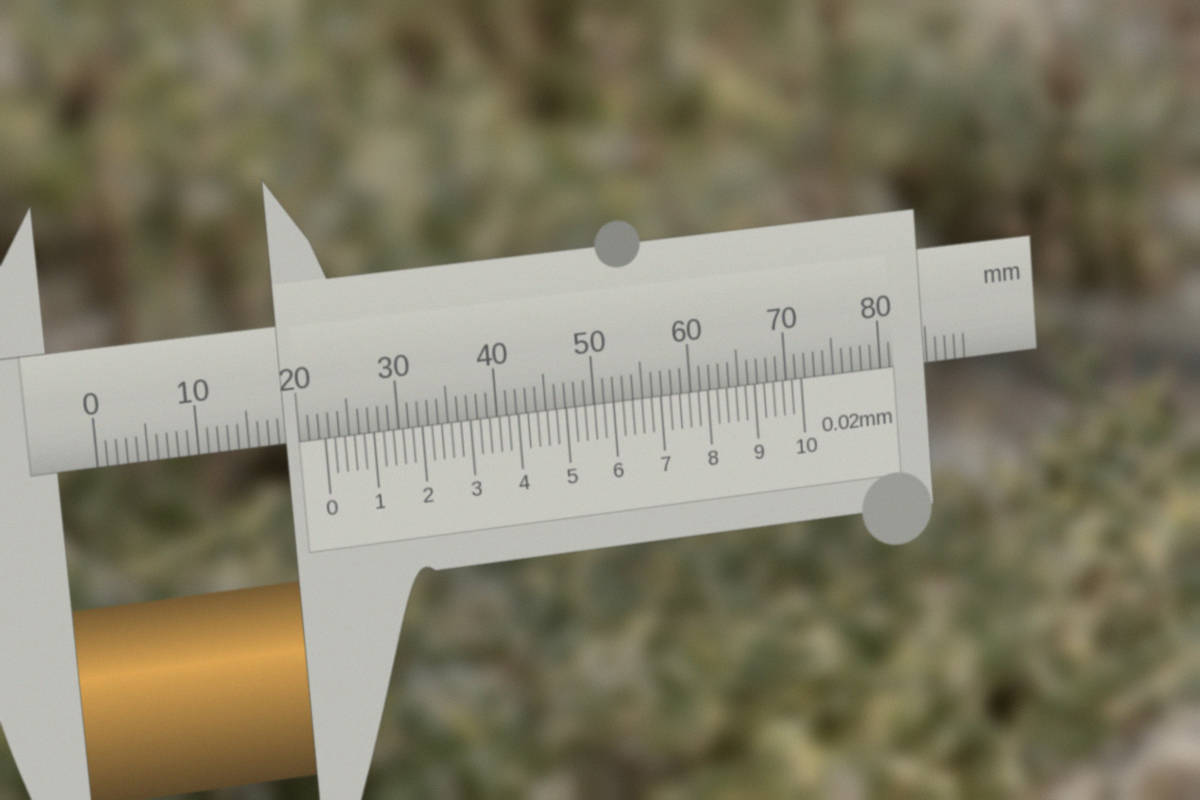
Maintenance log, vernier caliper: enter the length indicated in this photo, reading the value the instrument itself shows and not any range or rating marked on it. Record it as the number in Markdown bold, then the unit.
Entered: **22.6** mm
